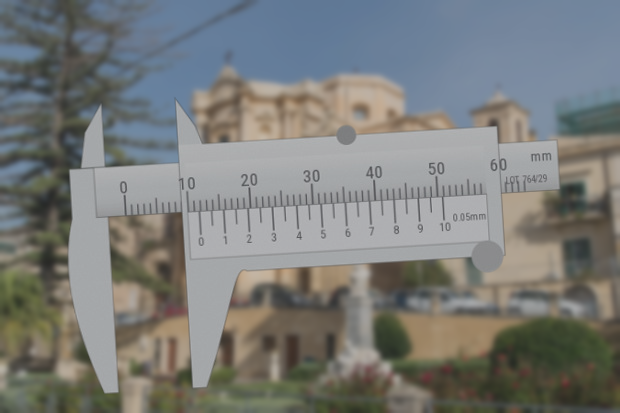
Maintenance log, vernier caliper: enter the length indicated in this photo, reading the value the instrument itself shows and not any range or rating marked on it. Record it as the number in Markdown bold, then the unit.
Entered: **11.8** mm
